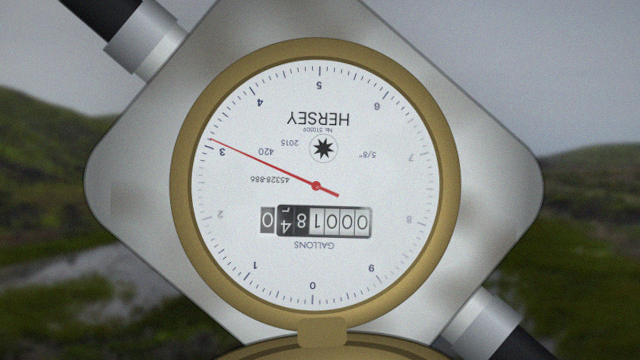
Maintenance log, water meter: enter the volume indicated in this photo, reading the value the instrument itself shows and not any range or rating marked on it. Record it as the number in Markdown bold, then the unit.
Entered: **1843.1** gal
